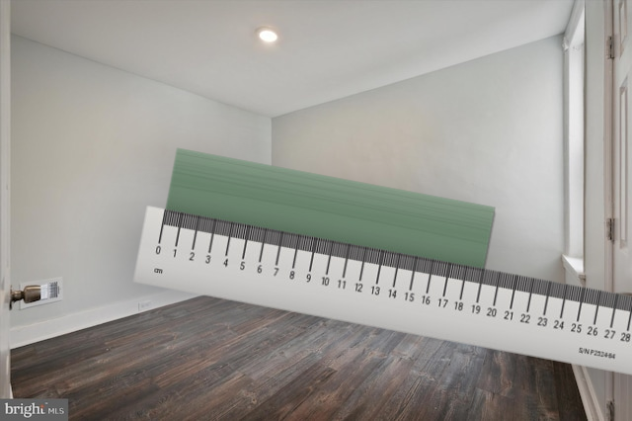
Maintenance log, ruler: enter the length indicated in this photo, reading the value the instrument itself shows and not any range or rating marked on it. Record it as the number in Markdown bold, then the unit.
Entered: **19** cm
